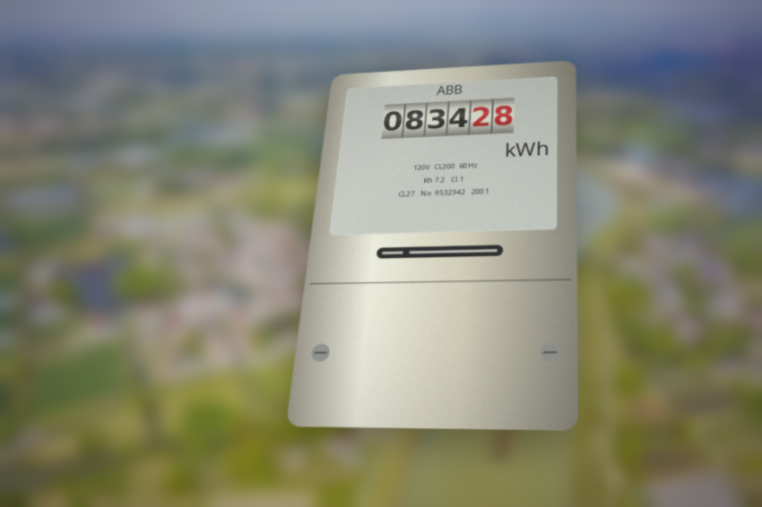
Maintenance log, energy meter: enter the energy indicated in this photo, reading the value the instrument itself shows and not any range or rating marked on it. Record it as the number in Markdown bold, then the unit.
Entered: **834.28** kWh
